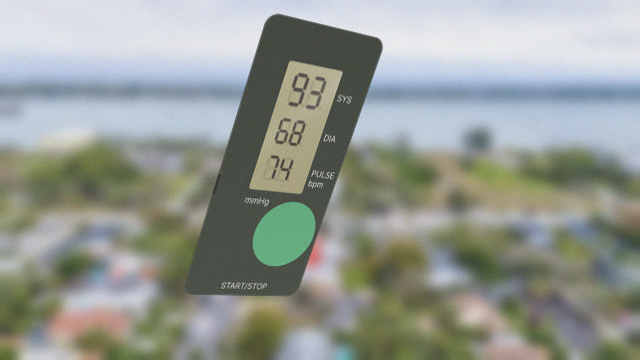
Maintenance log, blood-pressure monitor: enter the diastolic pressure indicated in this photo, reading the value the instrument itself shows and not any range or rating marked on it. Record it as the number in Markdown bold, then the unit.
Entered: **68** mmHg
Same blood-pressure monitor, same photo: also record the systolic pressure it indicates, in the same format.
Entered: **93** mmHg
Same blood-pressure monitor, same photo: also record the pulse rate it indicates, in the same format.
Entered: **74** bpm
